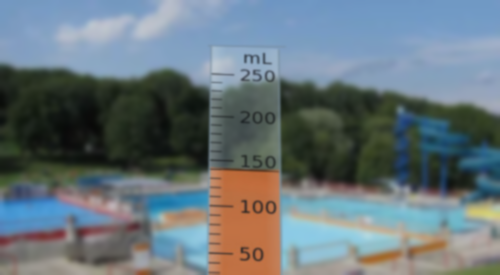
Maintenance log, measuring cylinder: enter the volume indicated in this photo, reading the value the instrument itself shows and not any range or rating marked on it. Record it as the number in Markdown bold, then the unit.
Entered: **140** mL
